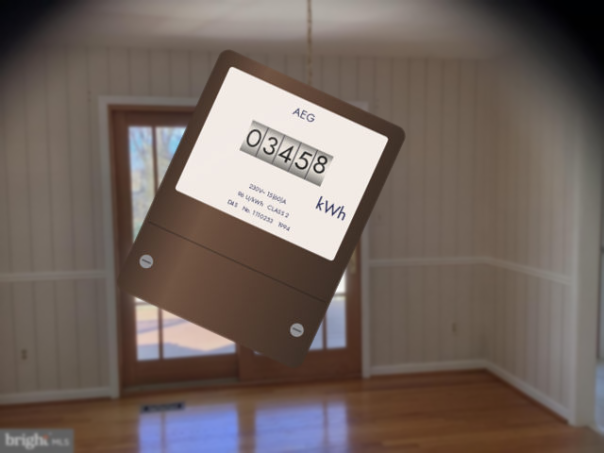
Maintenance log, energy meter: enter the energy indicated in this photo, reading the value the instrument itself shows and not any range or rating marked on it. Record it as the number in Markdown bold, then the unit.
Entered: **3458** kWh
